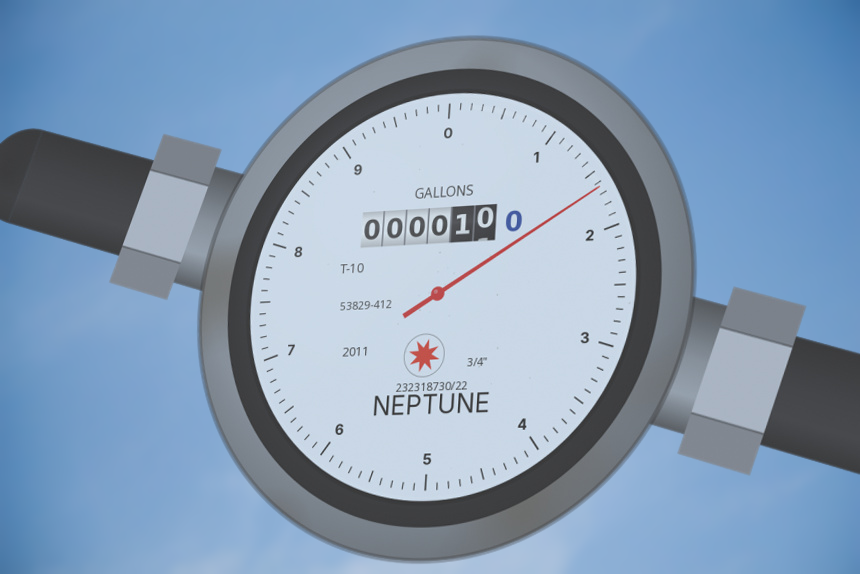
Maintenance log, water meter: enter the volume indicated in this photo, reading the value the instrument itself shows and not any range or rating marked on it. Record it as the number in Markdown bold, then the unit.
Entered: **101.6** gal
